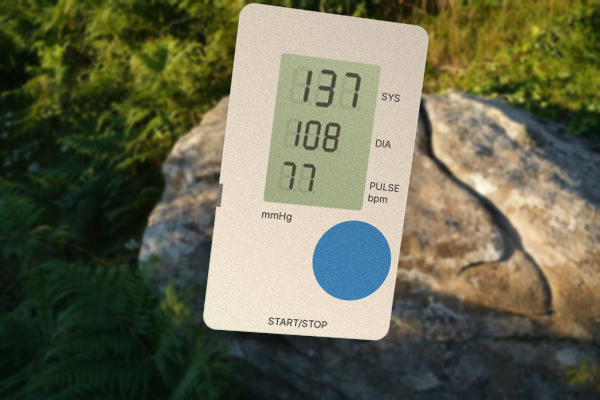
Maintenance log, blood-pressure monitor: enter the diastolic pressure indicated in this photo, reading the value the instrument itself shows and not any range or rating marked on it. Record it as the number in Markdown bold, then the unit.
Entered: **108** mmHg
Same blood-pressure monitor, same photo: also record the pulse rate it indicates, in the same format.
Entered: **77** bpm
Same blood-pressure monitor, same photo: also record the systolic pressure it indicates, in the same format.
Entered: **137** mmHg
